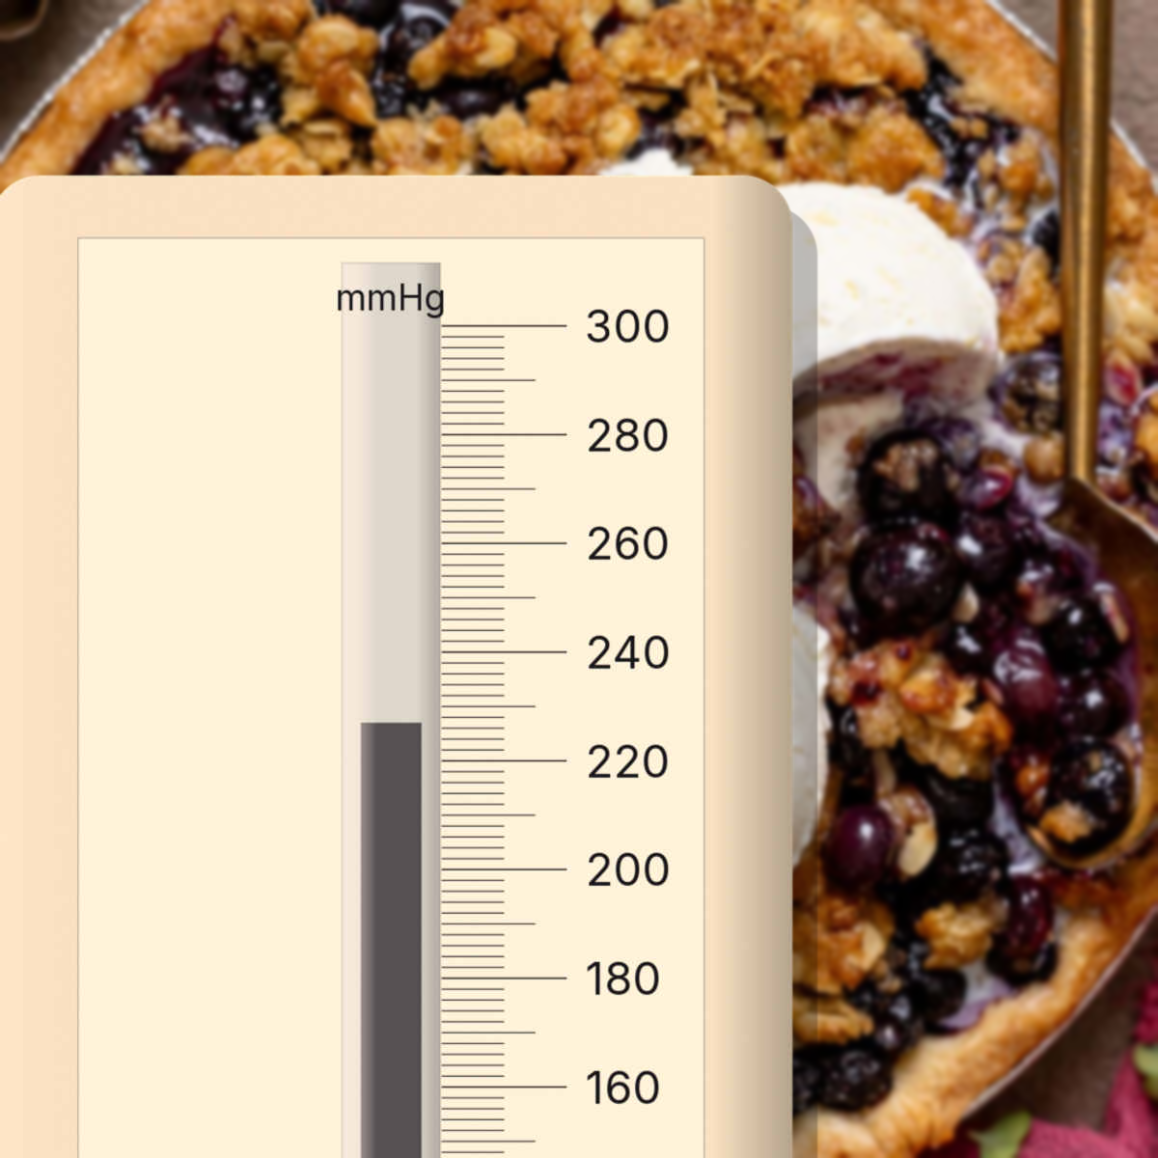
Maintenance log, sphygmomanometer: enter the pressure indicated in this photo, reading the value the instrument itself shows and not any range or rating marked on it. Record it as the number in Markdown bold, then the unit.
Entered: **227** mmHg
